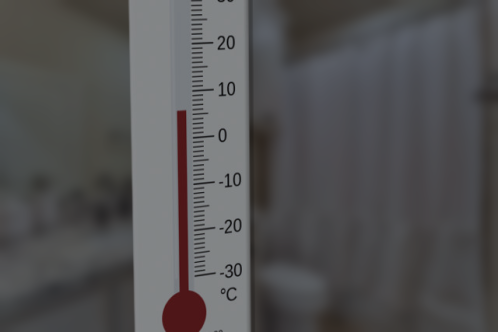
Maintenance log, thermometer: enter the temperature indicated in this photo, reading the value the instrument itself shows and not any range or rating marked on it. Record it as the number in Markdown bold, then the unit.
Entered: **6** °C
